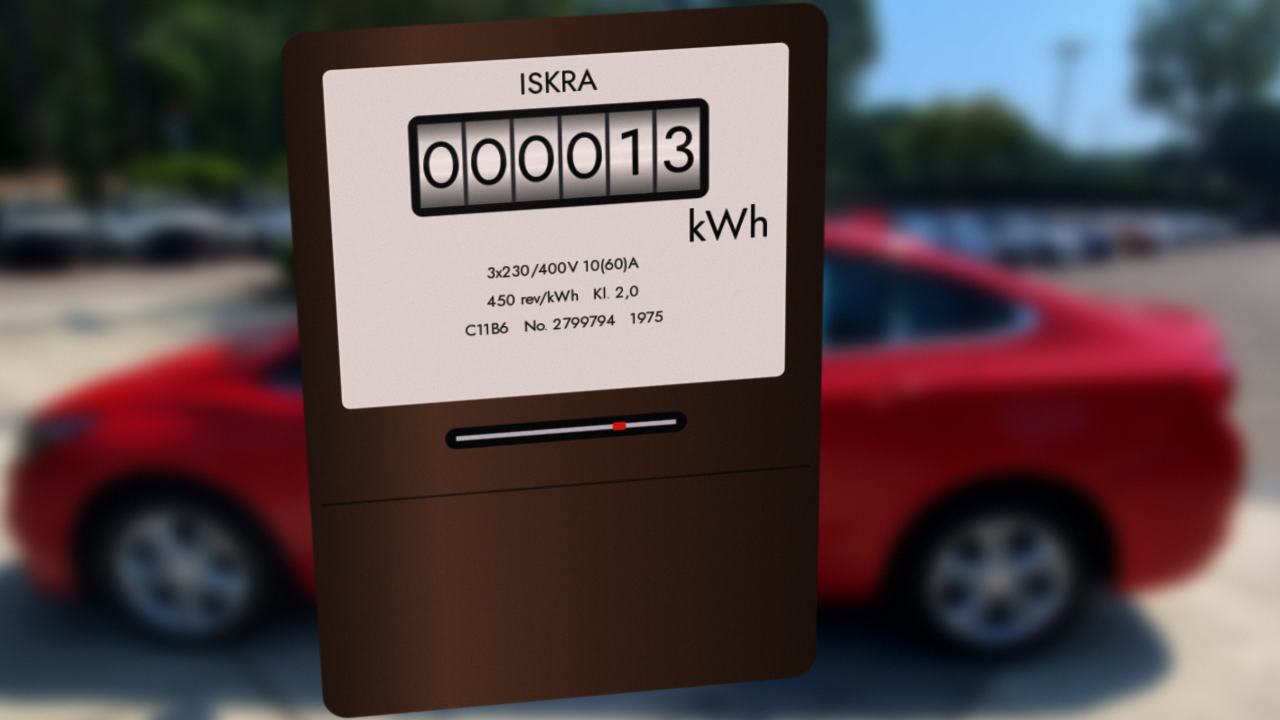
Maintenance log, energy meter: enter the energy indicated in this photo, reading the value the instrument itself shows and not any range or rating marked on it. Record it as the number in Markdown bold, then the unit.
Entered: **13** kWh
